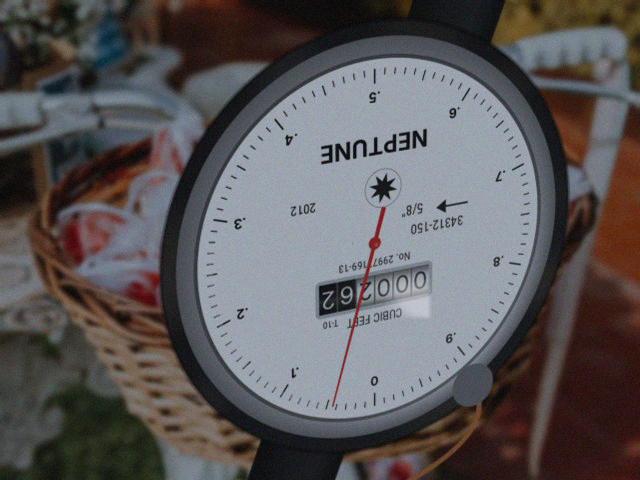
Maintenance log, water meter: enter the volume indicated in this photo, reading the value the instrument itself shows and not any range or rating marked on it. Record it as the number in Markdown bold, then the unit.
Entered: **262.04** ft³
